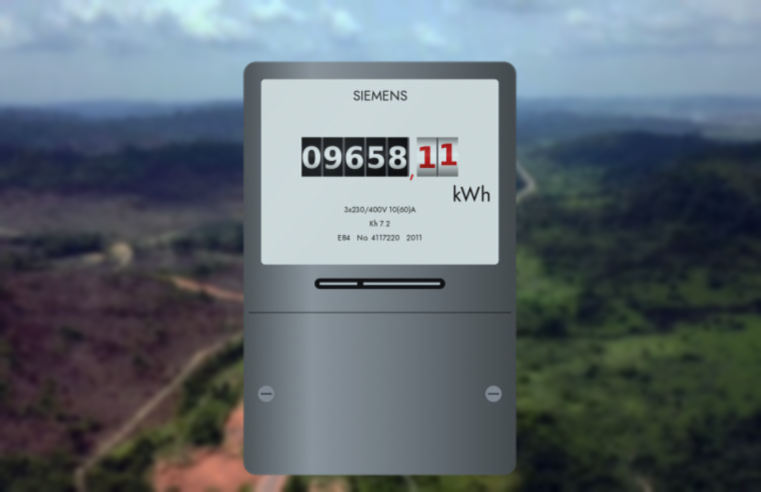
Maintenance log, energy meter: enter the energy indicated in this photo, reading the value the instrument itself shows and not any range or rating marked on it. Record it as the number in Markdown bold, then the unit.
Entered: **9658.11** kWh
